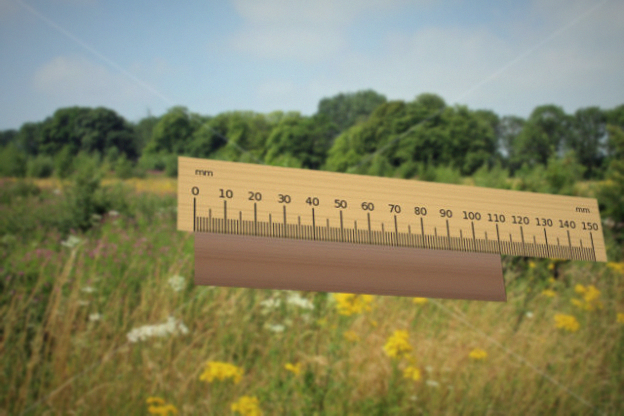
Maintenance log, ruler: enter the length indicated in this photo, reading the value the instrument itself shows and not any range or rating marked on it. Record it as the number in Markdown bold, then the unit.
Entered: **110** mm
